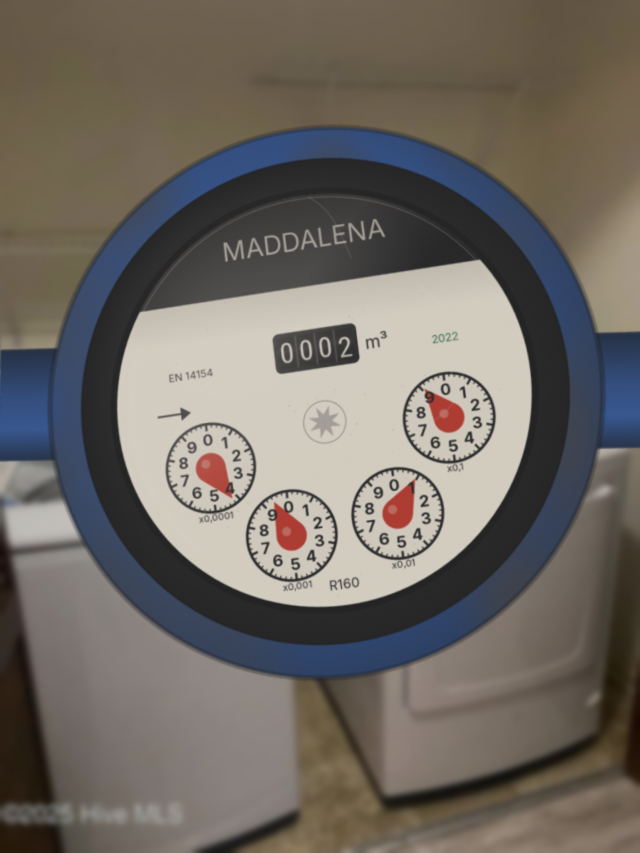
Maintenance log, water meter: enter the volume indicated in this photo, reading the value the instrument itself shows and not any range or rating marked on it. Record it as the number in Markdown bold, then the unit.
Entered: **1.9094** m³
